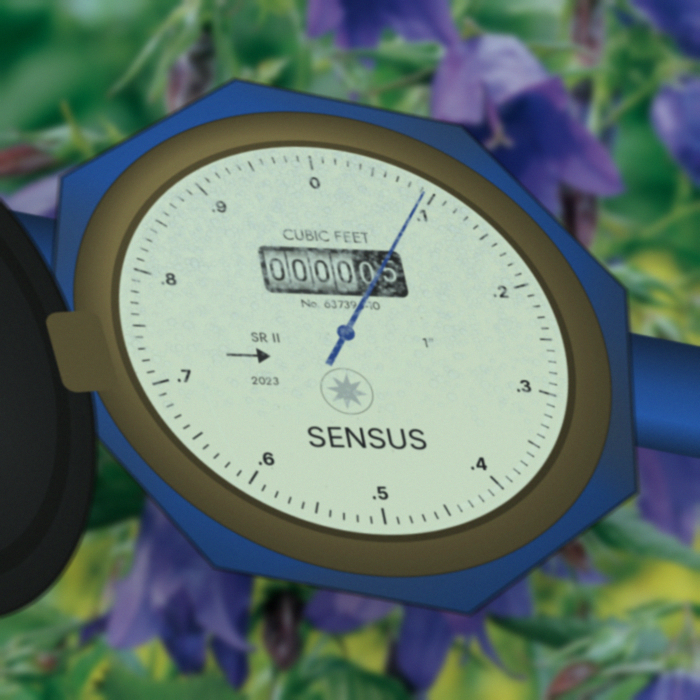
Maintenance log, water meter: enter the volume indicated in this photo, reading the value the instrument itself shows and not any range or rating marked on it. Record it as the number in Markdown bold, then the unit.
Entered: **5.09** ft³
